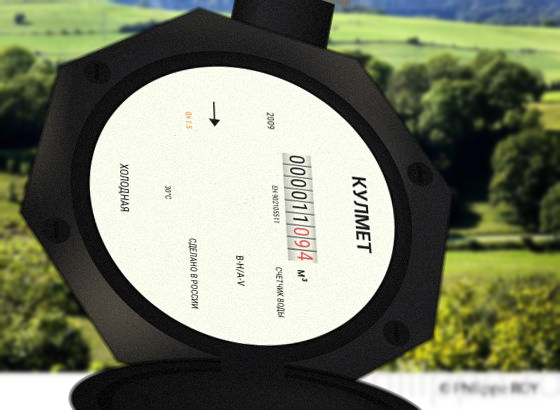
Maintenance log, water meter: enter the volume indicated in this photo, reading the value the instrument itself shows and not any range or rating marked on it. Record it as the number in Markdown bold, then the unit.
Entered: **11.094** m³
